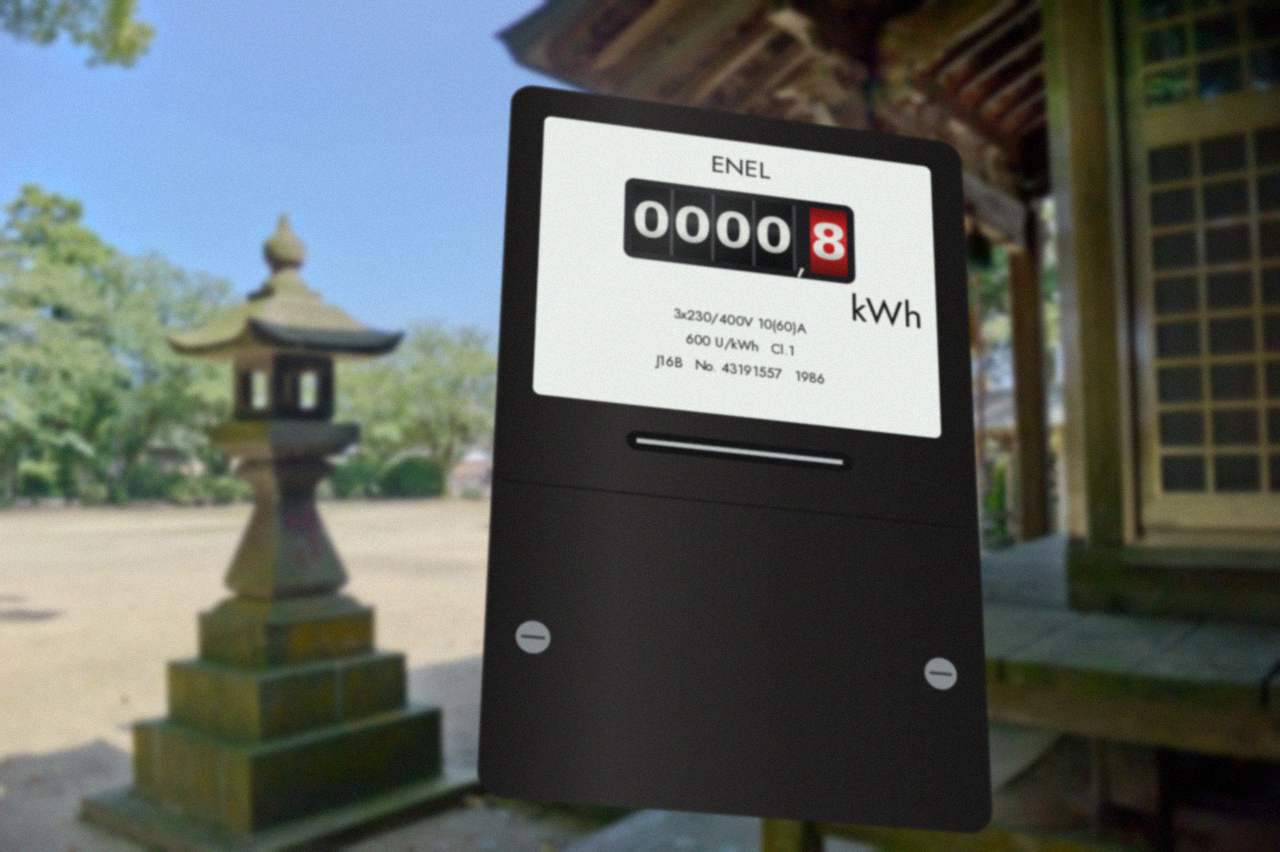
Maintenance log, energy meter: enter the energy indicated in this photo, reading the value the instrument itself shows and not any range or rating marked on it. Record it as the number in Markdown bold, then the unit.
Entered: **0.8** kWh
